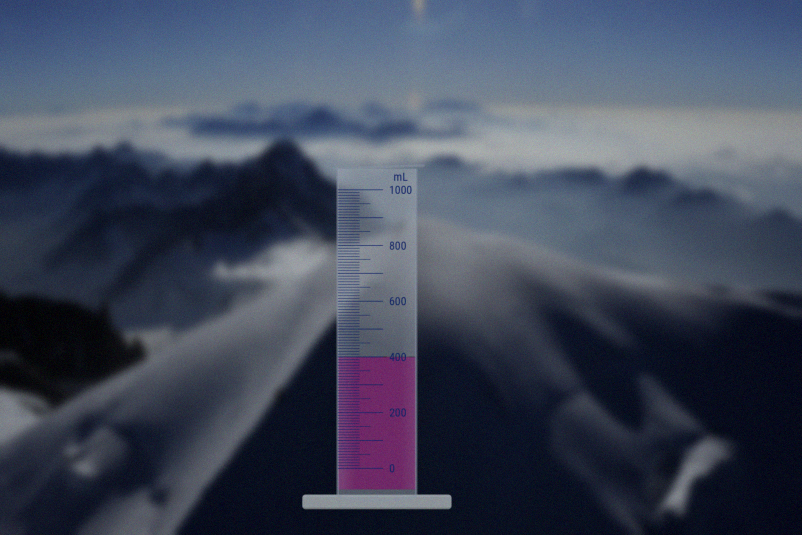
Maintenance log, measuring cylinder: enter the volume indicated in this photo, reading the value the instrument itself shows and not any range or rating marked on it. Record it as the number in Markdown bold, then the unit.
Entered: **400** mL
